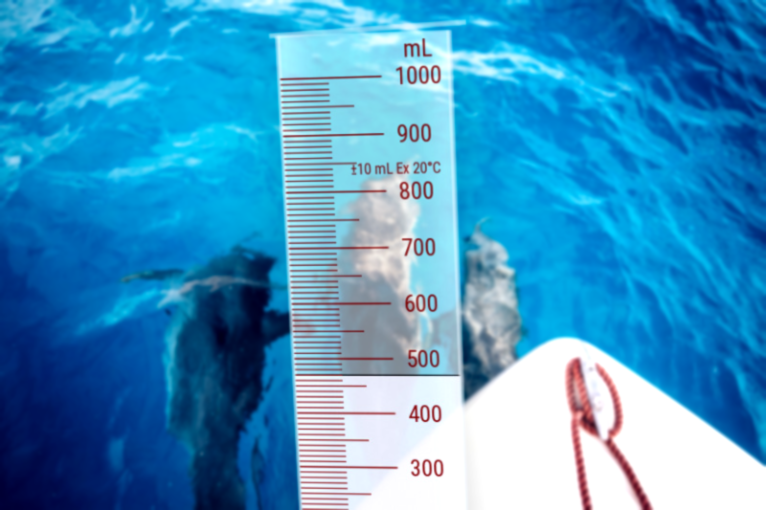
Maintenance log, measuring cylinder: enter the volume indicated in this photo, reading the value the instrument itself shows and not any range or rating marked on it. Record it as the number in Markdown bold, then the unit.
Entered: **470** mL
